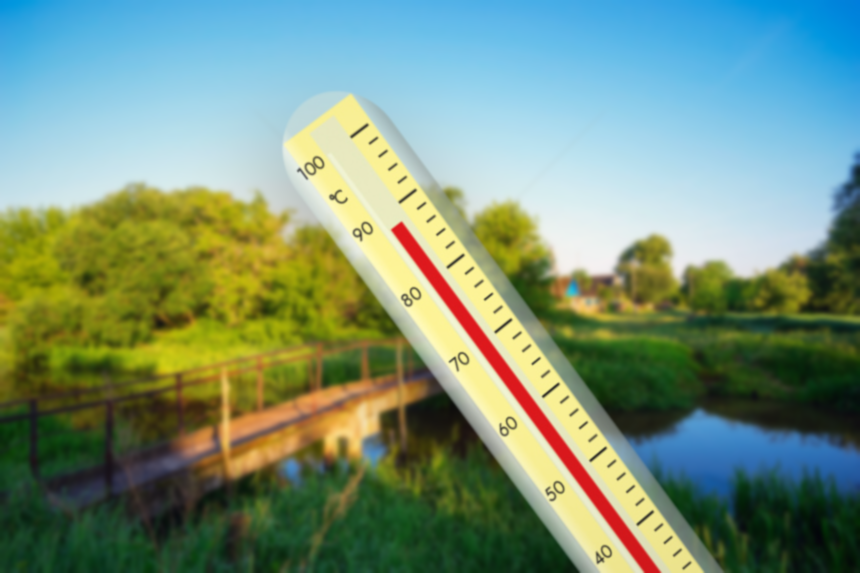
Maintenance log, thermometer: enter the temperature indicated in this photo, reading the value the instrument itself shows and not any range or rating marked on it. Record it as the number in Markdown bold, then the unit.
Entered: **88** °C
